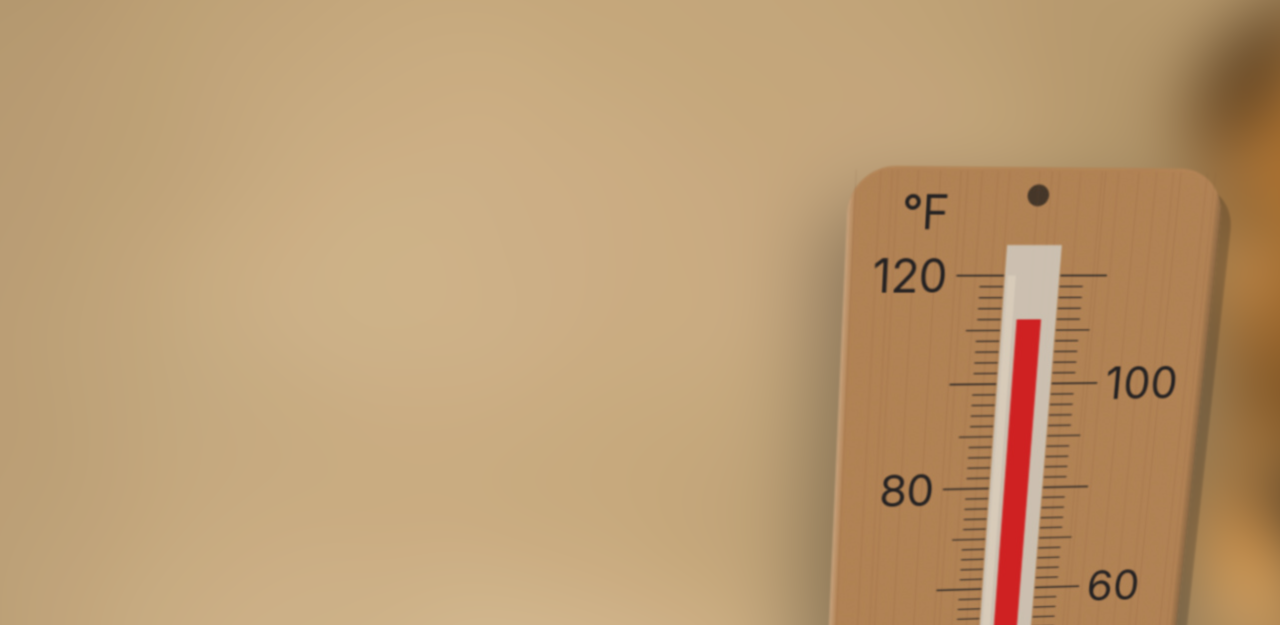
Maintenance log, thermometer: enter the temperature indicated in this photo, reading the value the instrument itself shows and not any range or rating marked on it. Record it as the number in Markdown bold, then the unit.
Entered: **112** °F
